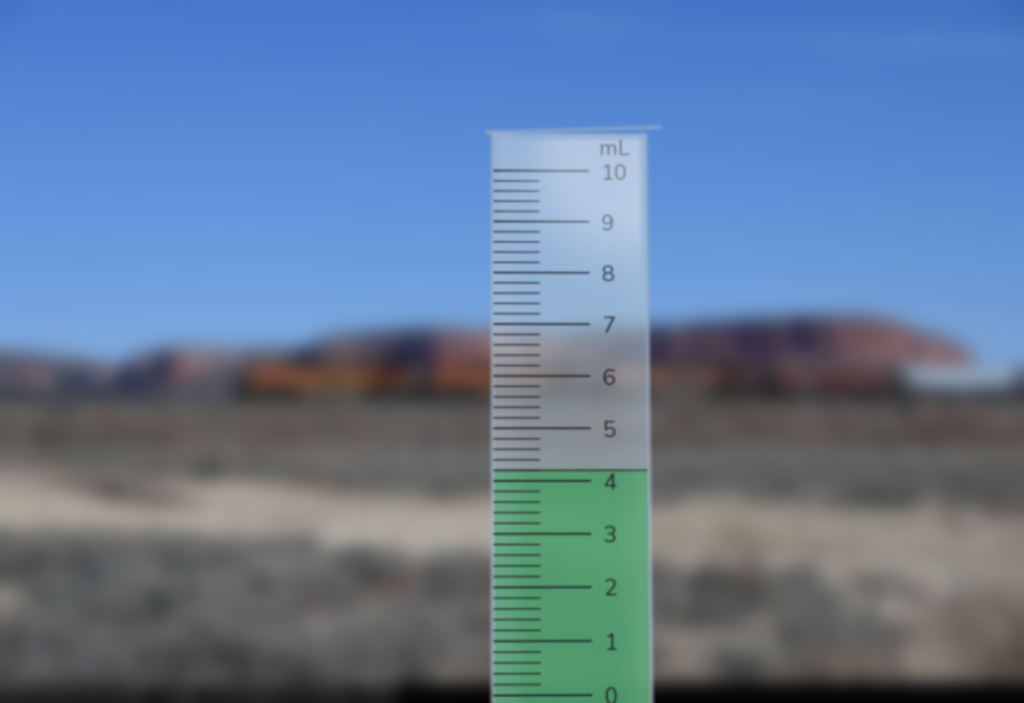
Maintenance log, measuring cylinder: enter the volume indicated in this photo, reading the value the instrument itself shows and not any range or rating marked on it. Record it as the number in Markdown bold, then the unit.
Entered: **4.2** mL
